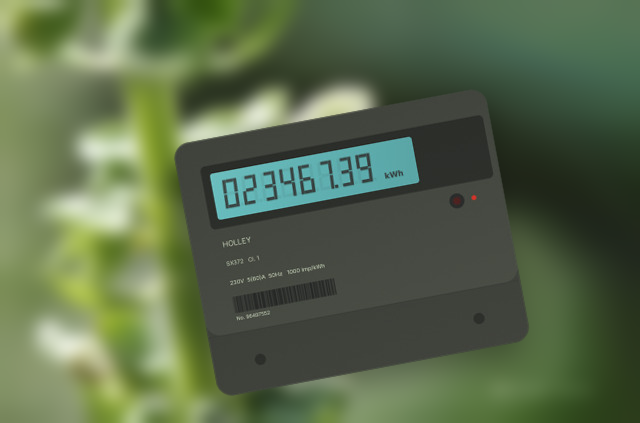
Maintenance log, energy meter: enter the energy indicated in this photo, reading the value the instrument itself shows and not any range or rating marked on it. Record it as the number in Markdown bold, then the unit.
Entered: **23467.39** kWh
